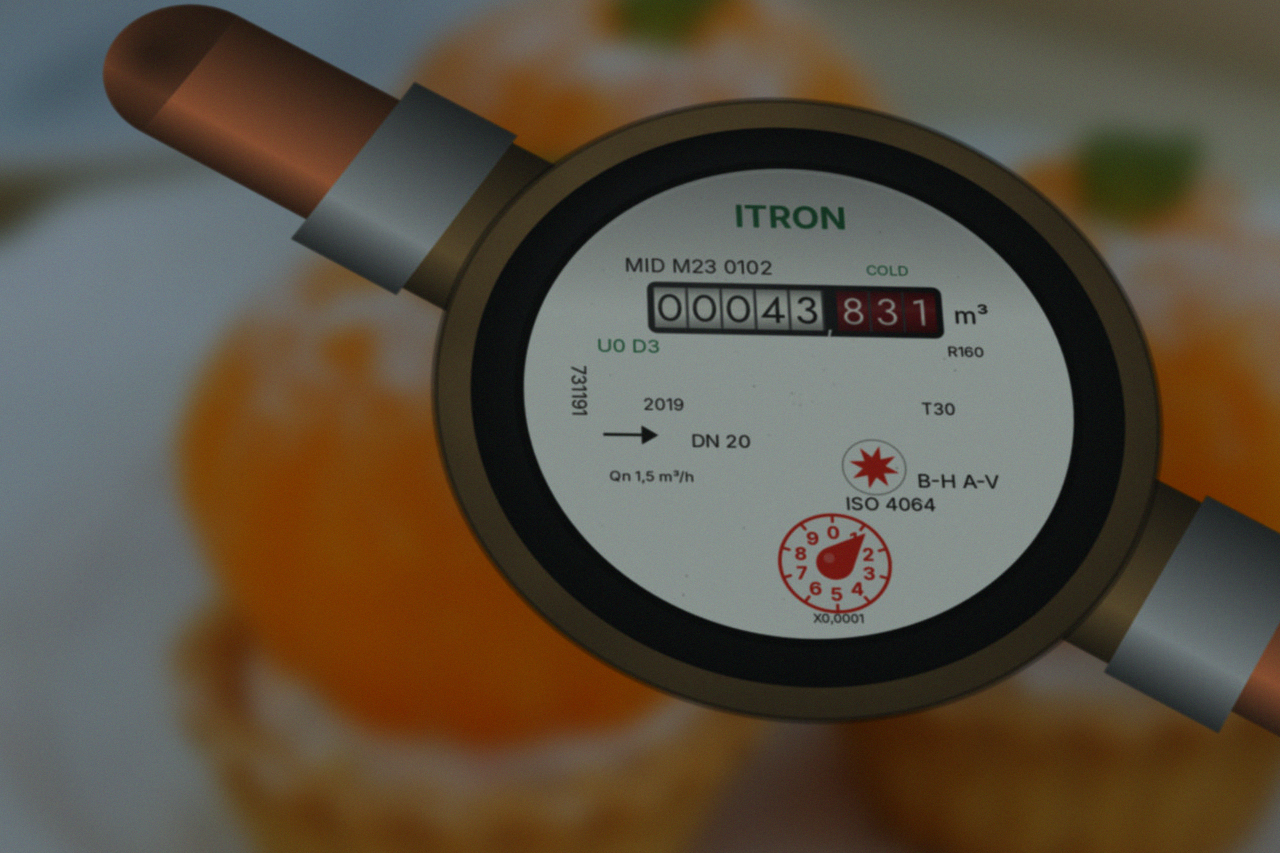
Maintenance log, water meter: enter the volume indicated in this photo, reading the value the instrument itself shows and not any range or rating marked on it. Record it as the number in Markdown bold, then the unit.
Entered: **43.8311** m³
